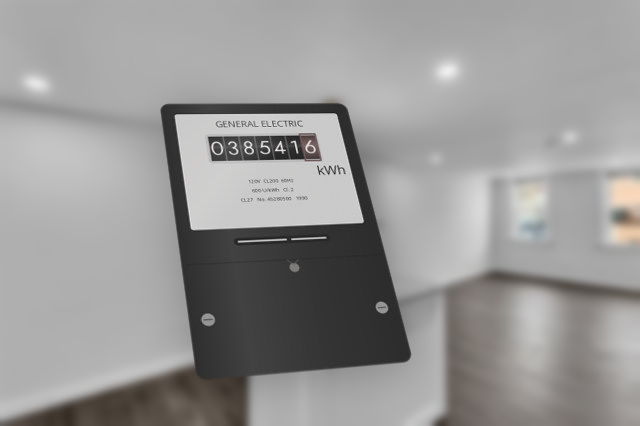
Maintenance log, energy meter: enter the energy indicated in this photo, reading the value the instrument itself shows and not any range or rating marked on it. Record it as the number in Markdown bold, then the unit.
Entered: **38541.6** kWh
